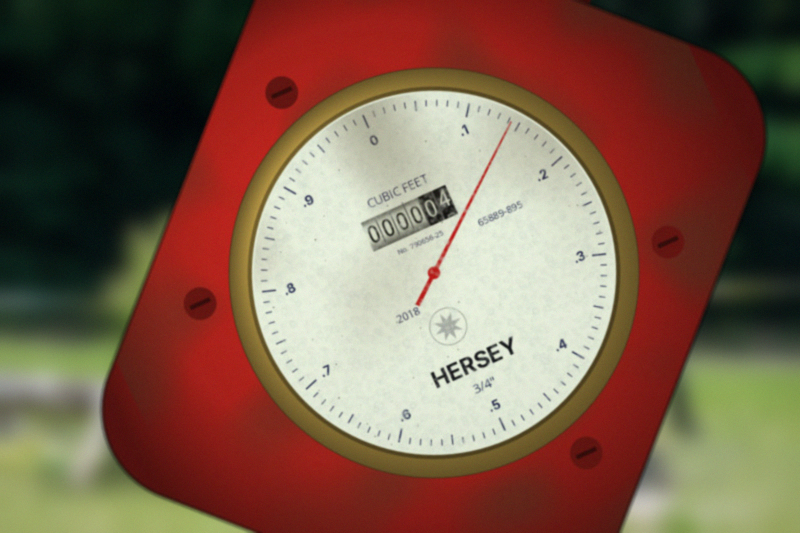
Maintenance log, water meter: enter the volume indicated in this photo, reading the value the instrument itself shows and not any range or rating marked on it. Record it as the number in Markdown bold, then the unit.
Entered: **4.14** ft³
